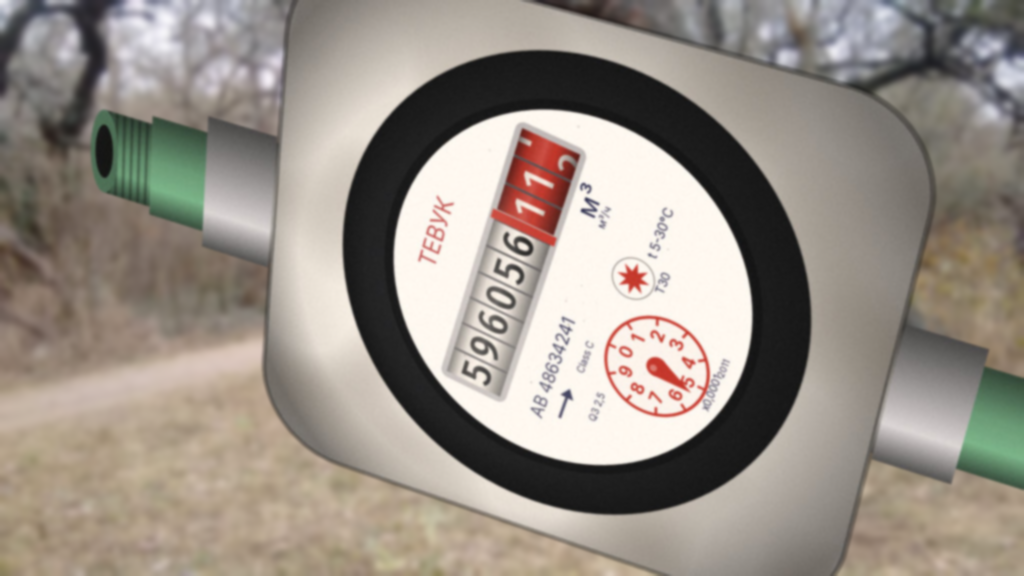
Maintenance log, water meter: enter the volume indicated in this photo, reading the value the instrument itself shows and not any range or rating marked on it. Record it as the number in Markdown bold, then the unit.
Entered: **596056.1115** m³
